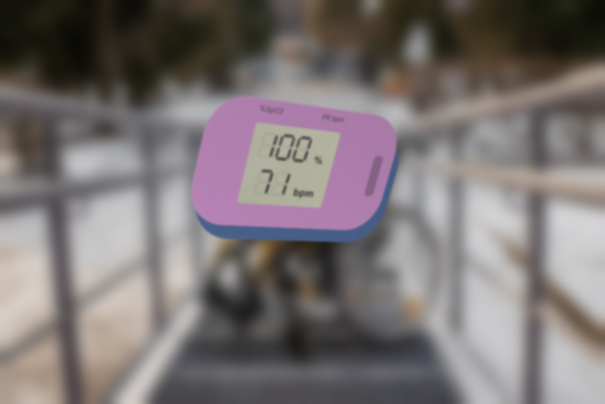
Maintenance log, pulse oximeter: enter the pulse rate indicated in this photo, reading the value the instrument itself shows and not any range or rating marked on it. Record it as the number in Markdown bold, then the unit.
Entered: **71** bpm
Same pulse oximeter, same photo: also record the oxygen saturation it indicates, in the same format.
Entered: **100** %
